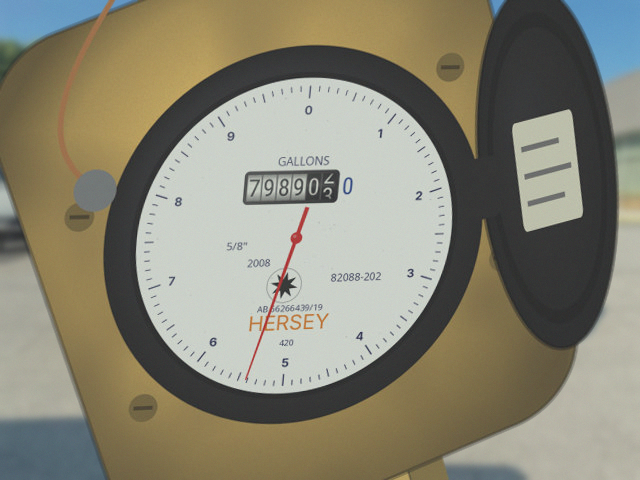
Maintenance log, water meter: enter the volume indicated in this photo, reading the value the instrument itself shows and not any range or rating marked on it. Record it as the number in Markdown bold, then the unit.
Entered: **7989025.4** gal
